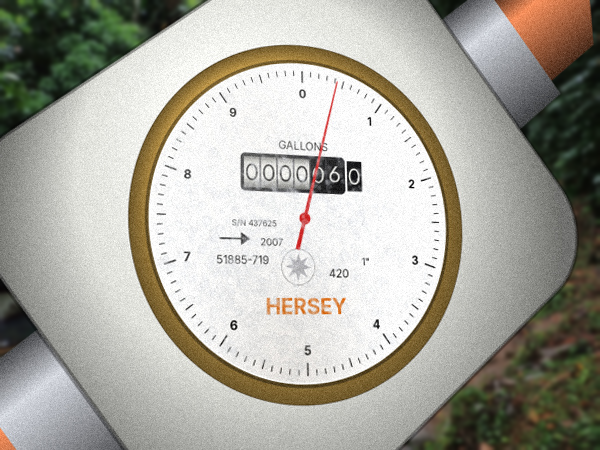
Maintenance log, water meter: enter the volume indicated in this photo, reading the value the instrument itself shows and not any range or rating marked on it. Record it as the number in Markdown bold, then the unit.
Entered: **60.4** gal
